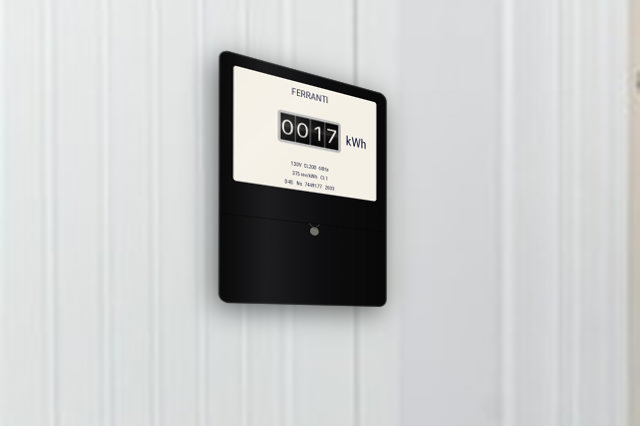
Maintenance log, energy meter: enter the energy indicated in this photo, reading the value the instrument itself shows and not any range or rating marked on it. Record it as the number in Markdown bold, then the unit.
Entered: **17** kWh
